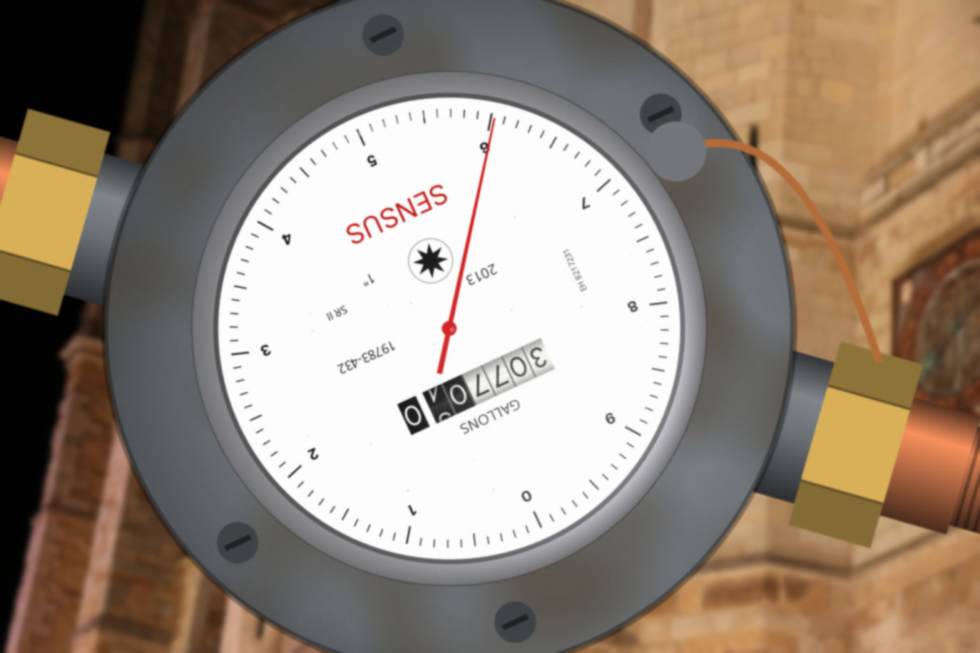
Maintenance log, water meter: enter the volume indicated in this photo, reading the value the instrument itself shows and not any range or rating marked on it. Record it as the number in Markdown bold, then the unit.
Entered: **3077036.0** gal
